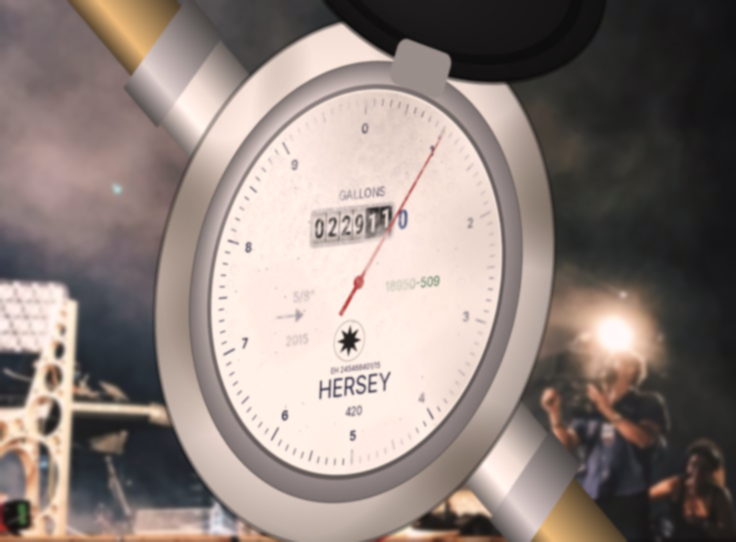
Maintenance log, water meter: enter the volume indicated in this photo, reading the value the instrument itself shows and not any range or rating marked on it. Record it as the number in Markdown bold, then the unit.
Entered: **229111.0** gal
